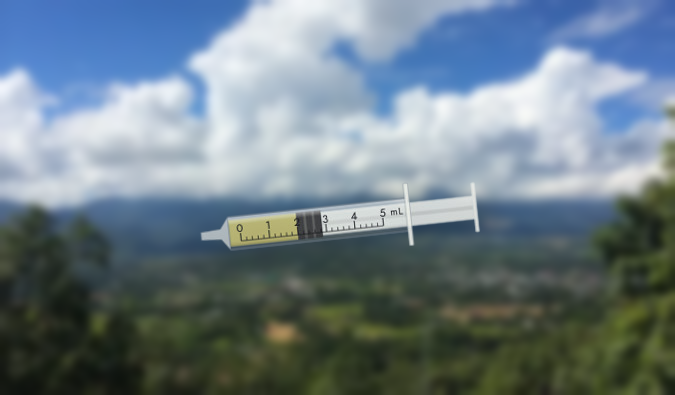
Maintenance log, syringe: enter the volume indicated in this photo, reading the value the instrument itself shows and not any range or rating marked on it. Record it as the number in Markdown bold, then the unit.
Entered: **2** mL
